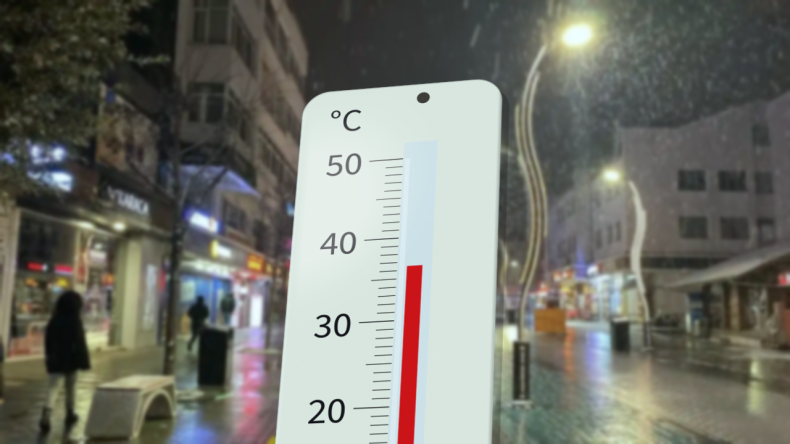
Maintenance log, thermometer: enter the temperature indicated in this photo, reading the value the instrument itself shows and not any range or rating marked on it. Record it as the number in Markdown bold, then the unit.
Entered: **36.5** °C
